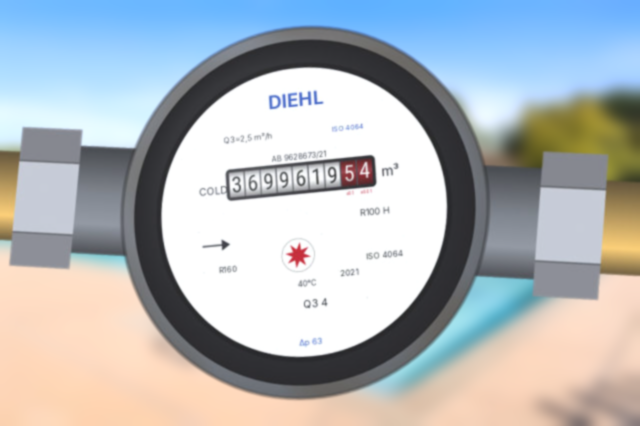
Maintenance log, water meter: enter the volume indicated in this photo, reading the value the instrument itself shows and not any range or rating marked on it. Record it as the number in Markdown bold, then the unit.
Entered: **3699619.54** m³
